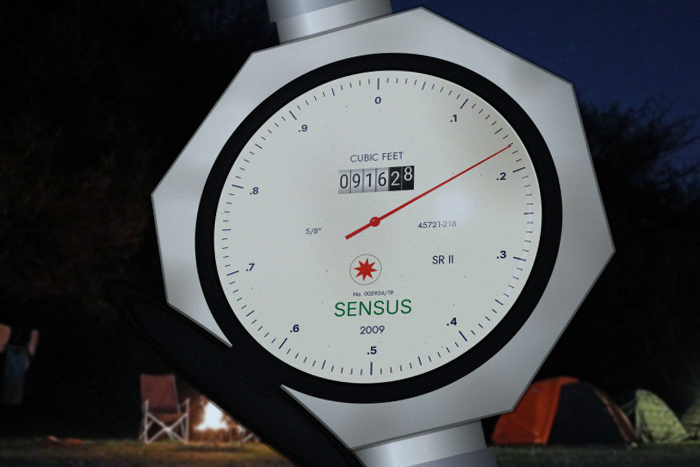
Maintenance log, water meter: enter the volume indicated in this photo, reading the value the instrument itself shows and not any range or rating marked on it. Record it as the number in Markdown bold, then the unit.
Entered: **91628.17** ft³
